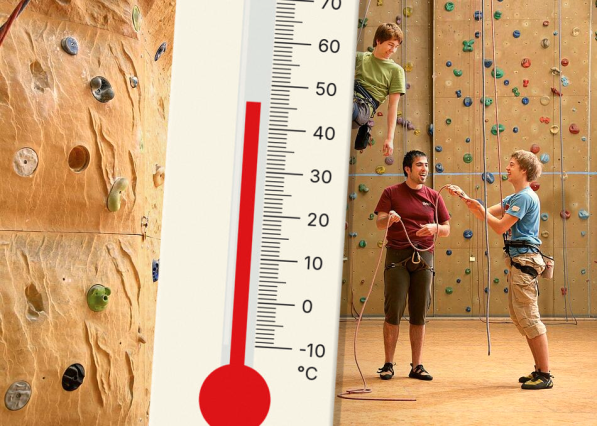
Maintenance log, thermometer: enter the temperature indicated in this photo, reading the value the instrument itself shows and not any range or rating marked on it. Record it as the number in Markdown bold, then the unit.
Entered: **46** °C
